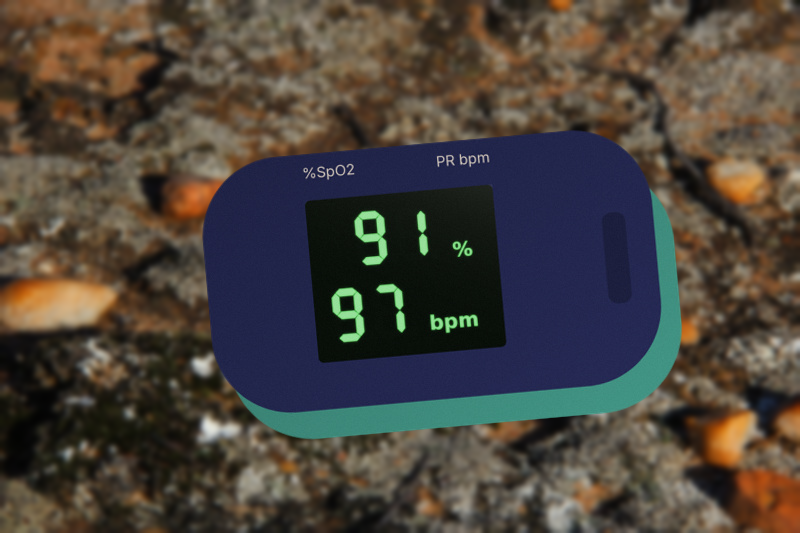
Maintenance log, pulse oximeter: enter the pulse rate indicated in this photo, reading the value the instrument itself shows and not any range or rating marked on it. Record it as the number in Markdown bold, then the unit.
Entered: **97** bpm
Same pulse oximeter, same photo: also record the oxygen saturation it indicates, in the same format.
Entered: **91** %
